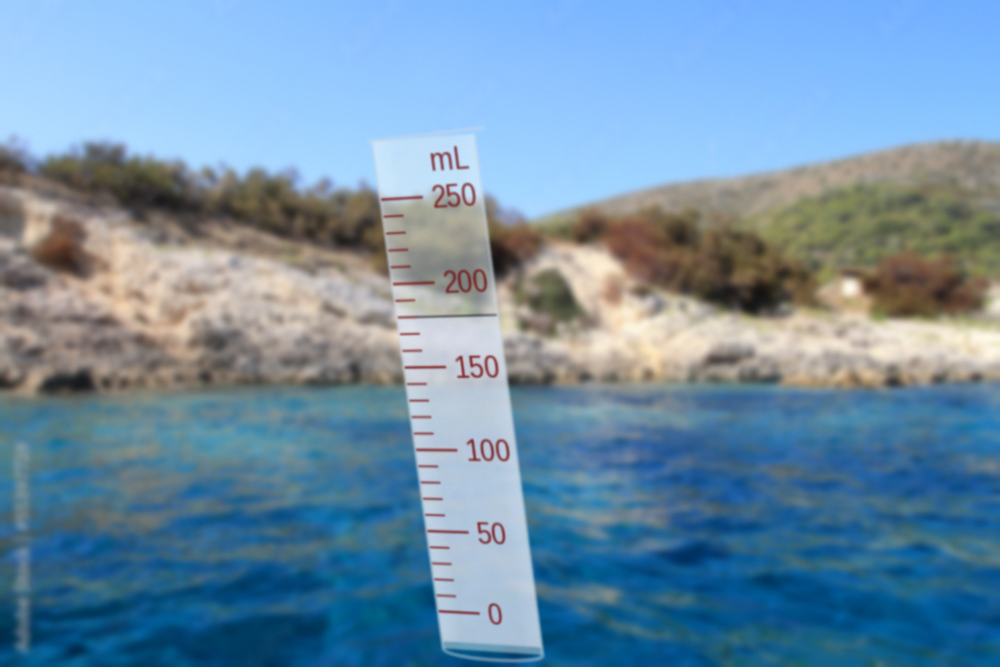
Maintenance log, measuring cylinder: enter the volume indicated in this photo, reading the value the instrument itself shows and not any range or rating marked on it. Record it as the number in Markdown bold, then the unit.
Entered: **180** mL
